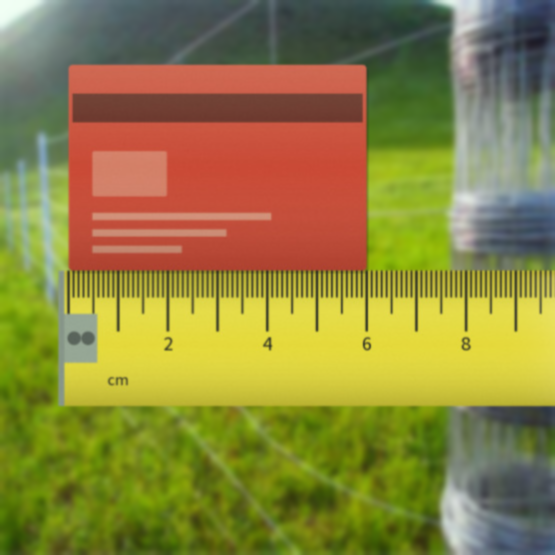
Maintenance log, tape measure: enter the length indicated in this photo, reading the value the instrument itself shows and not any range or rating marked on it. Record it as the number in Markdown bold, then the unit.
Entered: **6** cm
